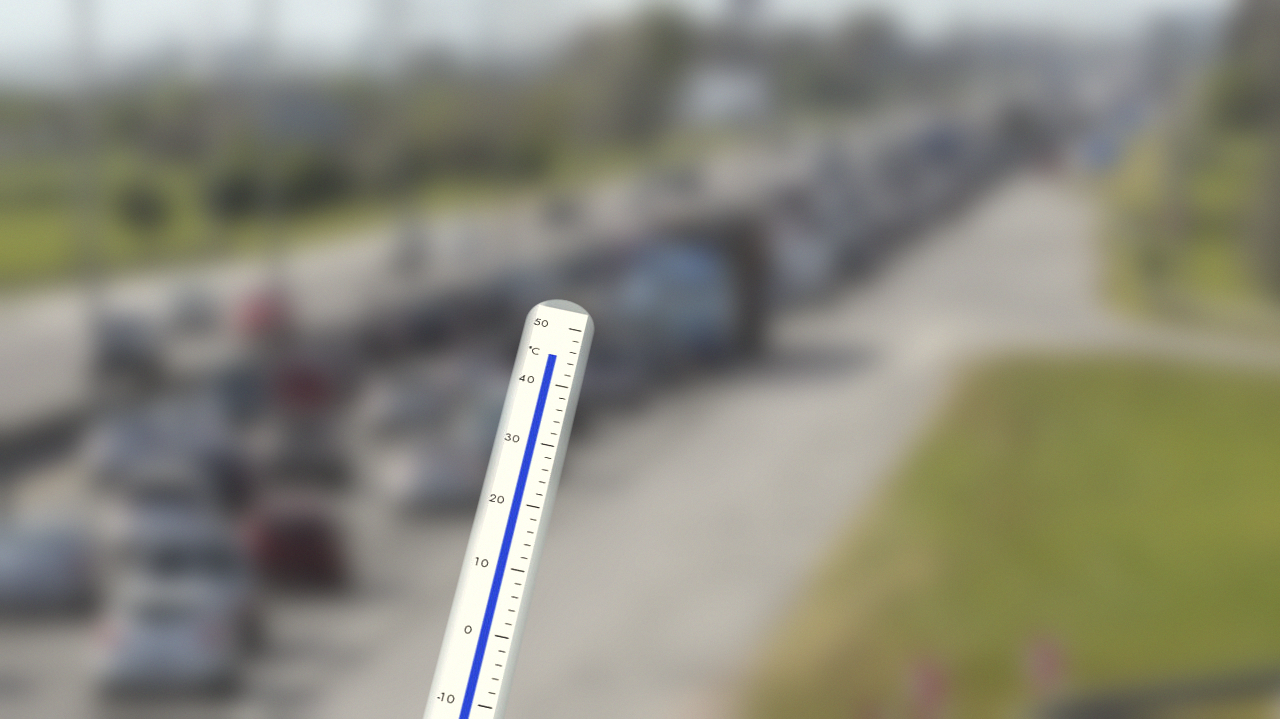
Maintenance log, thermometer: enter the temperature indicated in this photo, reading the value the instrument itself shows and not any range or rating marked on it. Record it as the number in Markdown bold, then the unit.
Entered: **45** °C
